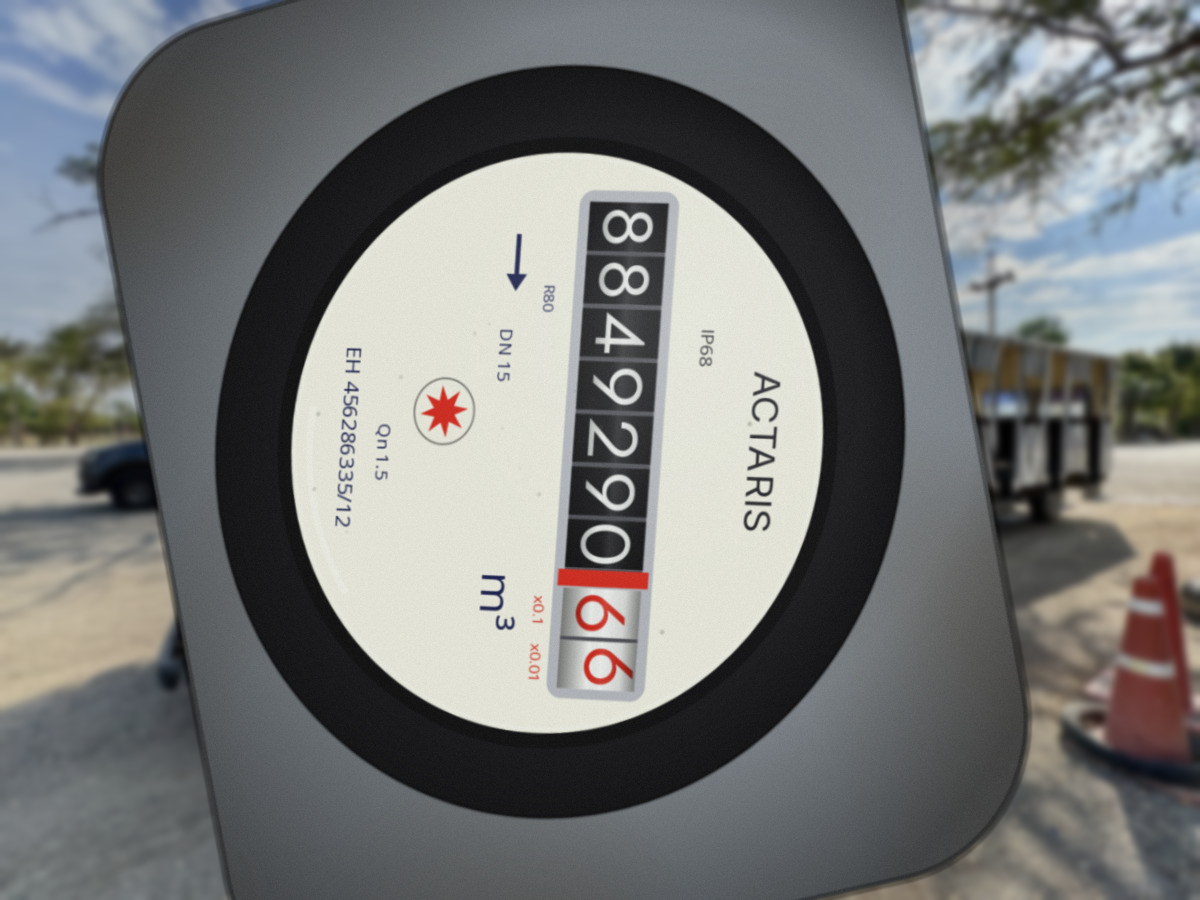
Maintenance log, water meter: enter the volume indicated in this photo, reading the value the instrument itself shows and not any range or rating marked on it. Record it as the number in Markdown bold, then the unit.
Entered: **8849290.66** m³
